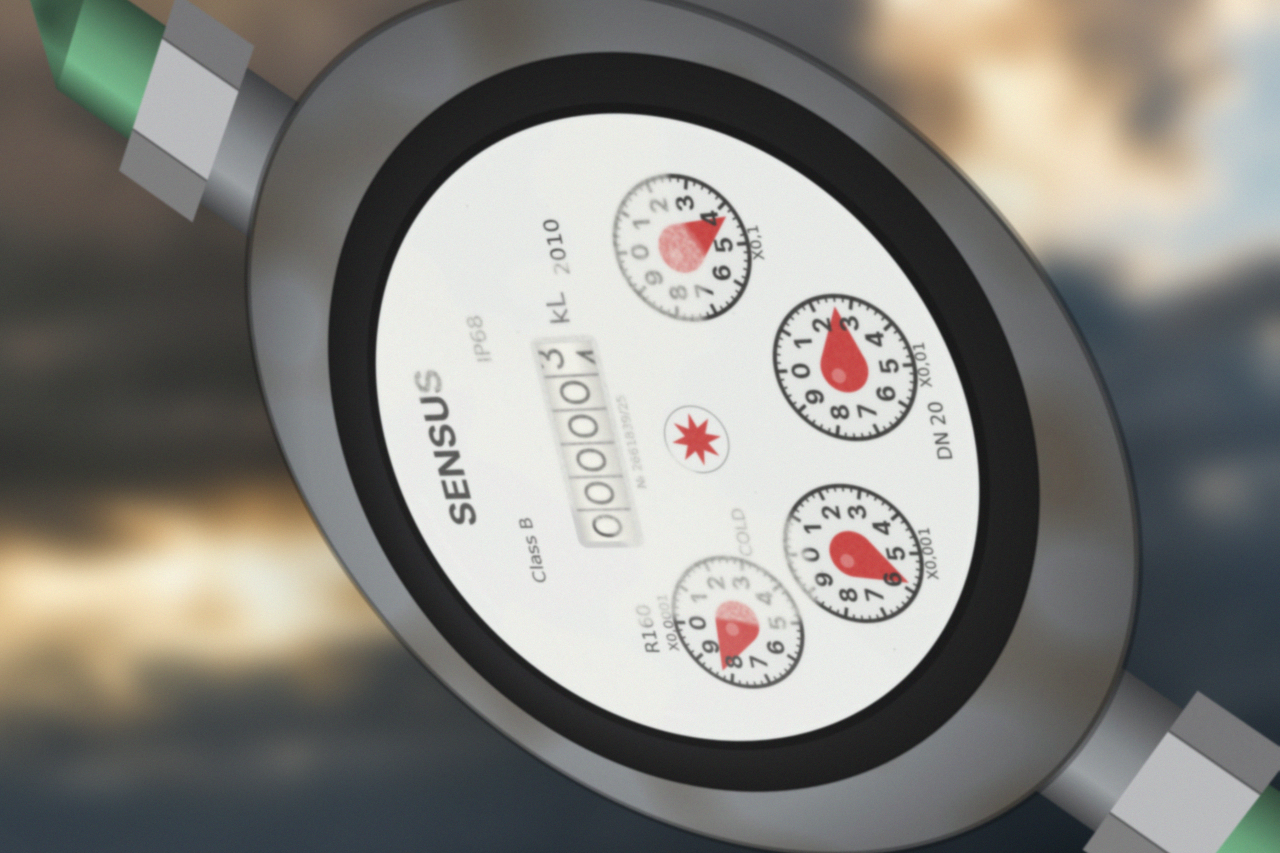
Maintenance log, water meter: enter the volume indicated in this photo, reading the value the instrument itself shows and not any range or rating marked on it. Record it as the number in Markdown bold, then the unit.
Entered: **3.4258** kL
